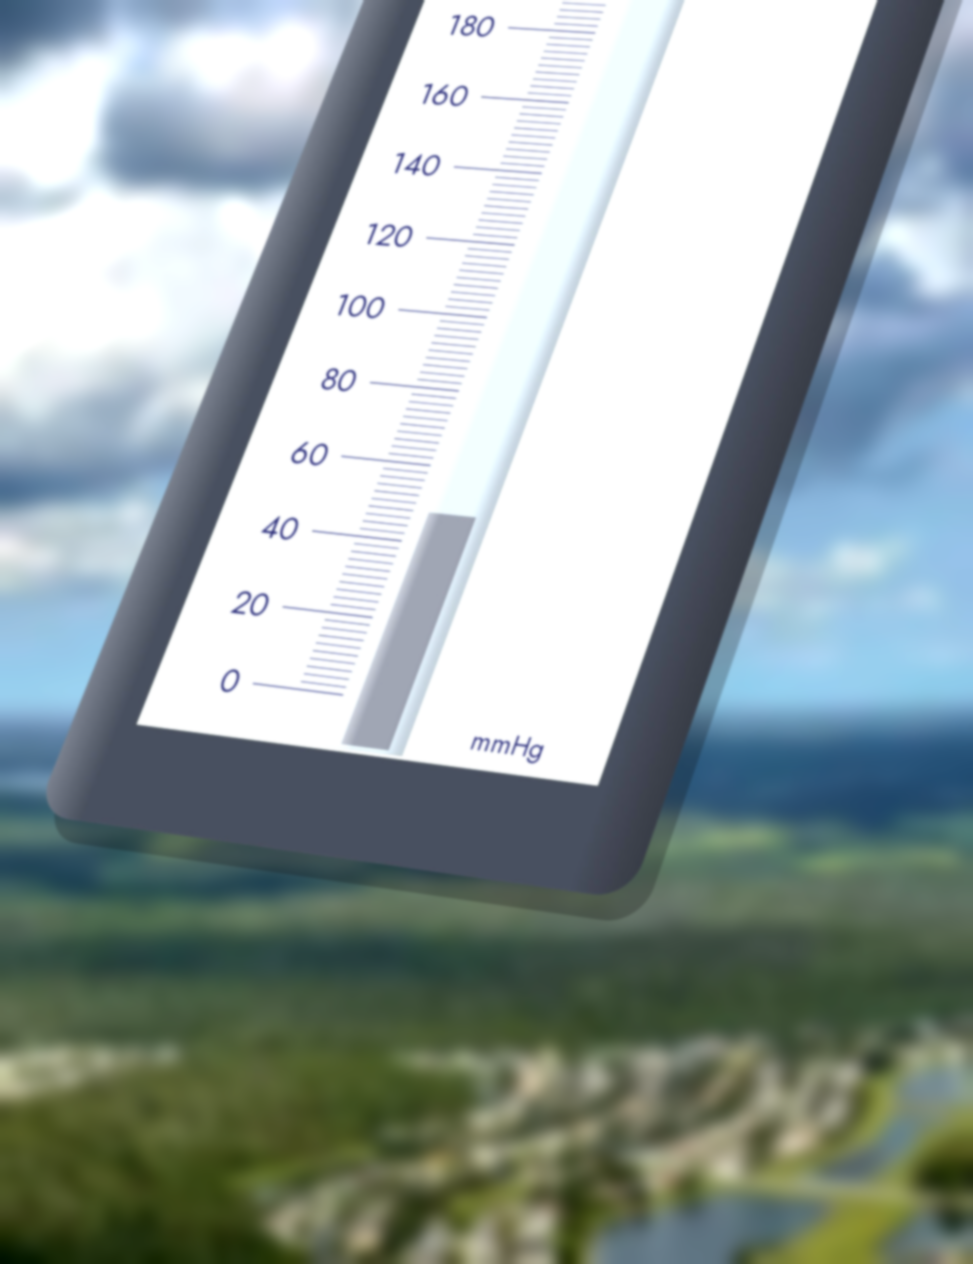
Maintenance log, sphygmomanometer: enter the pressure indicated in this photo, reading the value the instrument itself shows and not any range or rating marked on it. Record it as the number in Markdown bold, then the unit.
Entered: **48** mmHg
